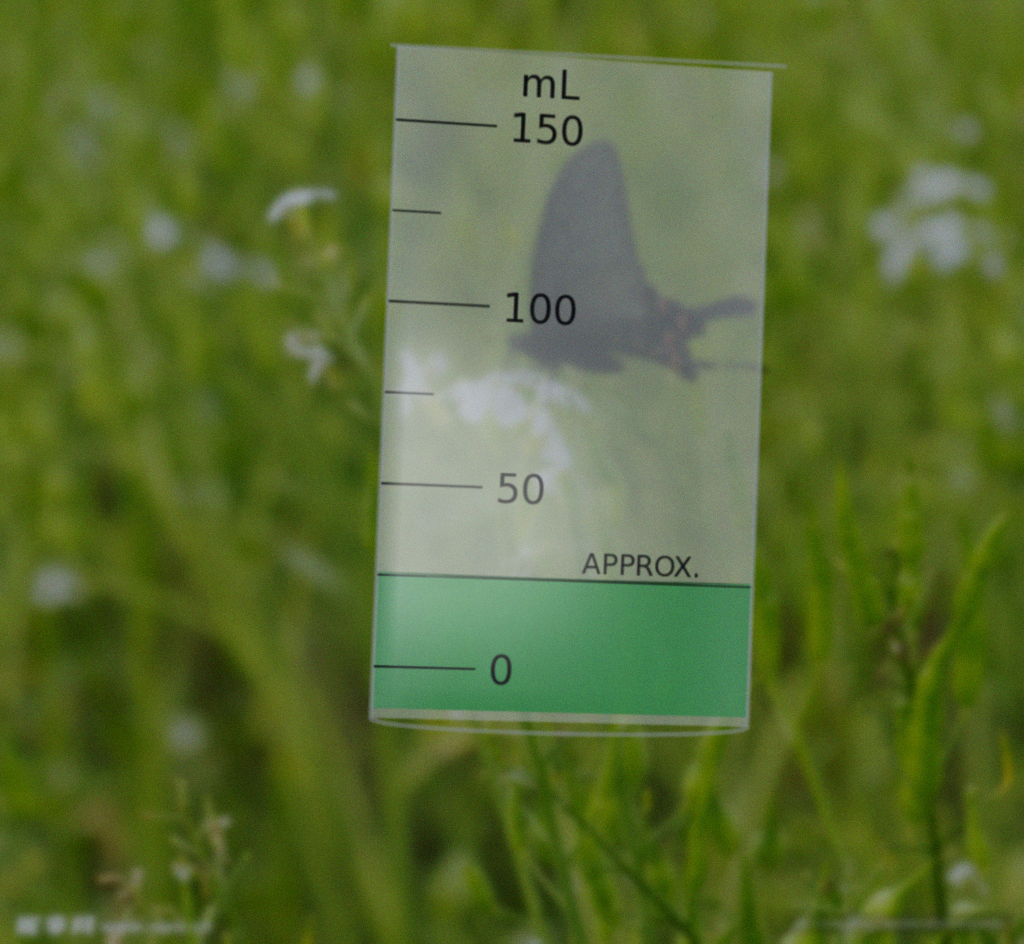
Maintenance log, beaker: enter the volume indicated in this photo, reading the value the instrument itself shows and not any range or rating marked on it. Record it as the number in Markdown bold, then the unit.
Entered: **25** mL
